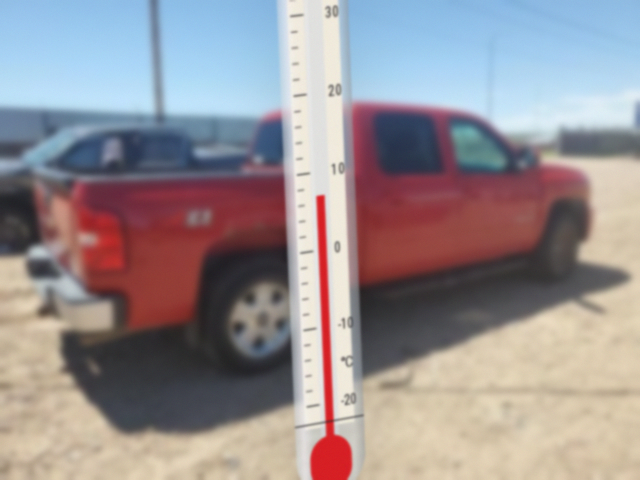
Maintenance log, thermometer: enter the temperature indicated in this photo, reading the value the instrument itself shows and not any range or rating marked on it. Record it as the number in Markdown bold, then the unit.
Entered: **7** °C
